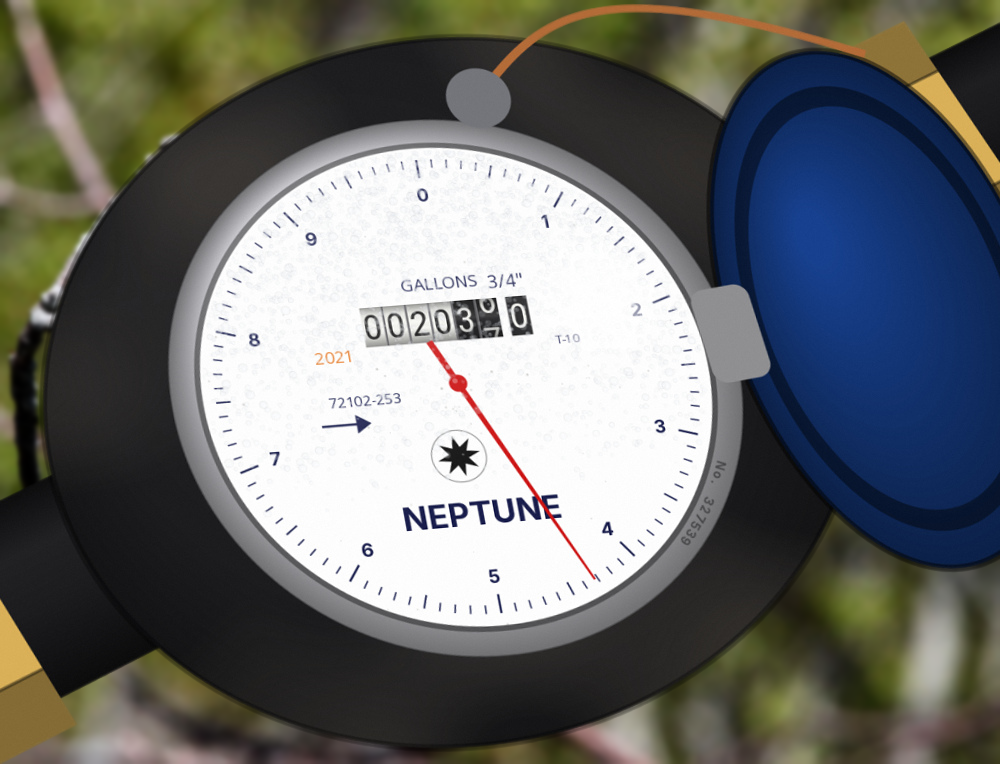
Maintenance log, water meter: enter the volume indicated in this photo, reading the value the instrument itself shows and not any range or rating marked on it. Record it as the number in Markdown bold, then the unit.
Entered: **20364.3** gal
